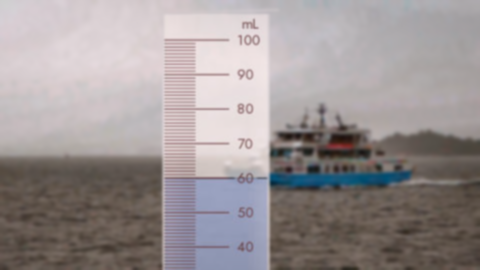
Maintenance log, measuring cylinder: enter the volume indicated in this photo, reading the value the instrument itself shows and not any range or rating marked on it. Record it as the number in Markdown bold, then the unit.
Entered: **60** mL
